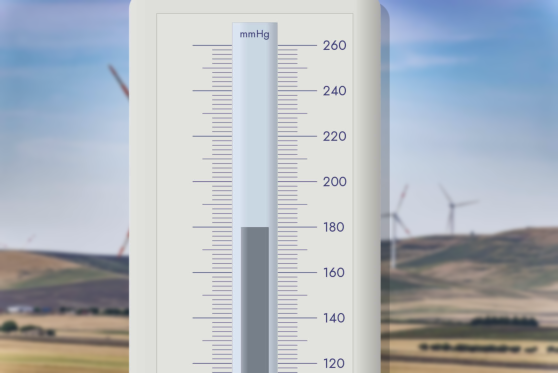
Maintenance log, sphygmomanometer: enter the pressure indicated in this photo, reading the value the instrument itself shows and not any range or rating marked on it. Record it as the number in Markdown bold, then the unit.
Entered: **180** mmHg
